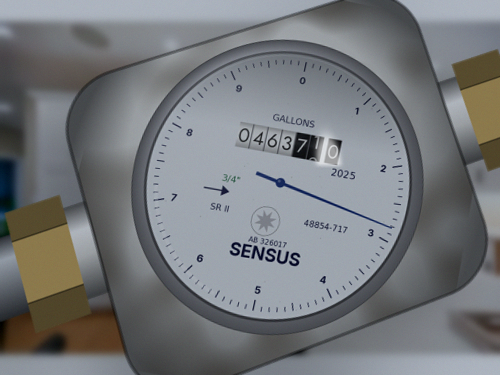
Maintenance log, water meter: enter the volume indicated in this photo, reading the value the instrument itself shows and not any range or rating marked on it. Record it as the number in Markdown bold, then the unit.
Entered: **463712.8** gal
